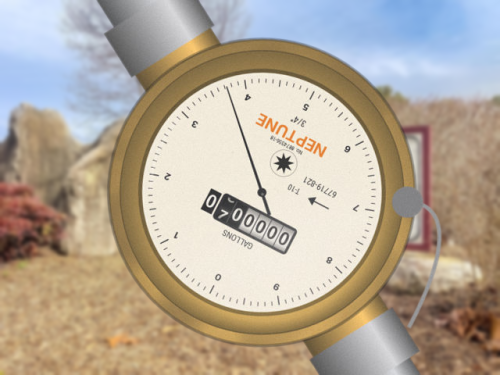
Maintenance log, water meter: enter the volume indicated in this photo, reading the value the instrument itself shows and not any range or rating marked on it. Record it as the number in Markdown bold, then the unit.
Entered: **23.7** gal
